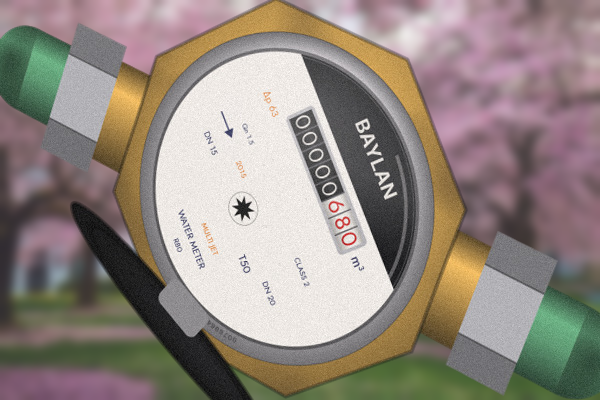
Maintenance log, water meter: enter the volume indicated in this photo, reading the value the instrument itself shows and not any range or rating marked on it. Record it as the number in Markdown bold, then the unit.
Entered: **0.680** m³
